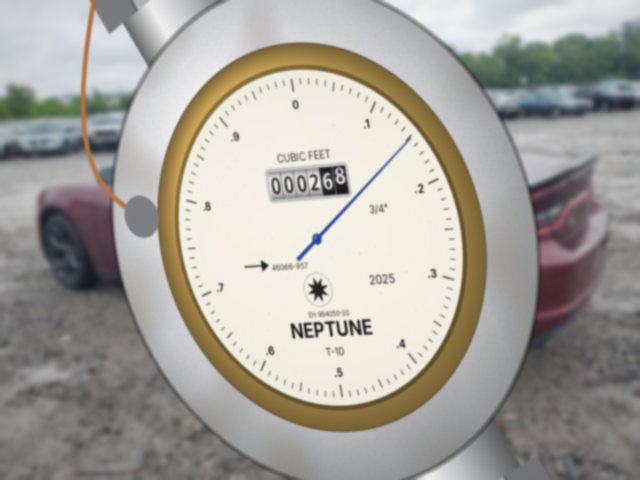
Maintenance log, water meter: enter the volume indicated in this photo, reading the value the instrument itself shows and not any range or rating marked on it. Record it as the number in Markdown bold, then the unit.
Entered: **268.15** ft³
